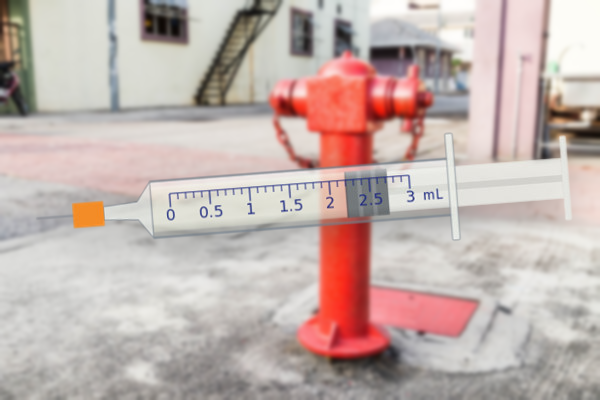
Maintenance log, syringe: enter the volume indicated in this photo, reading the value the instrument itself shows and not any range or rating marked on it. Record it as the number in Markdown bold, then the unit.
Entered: **2.2** mL
